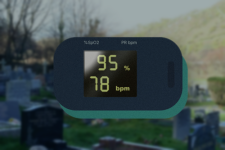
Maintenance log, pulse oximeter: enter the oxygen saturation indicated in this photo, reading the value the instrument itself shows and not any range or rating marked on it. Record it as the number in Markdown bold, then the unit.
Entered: **95** %
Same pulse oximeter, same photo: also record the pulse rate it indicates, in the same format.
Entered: **78** bpm
